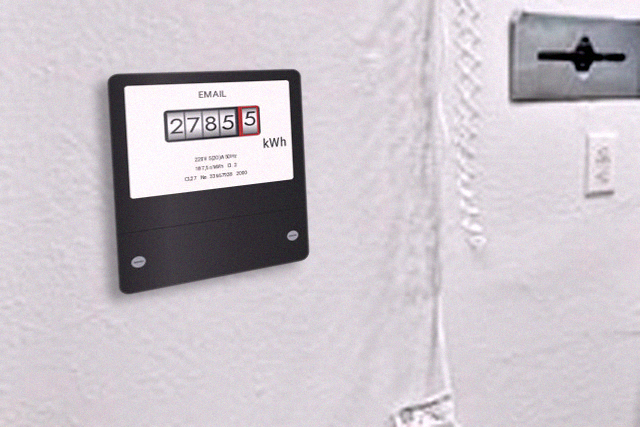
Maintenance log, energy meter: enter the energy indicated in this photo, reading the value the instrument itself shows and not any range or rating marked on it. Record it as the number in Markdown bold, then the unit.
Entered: **2785.5** kWh
